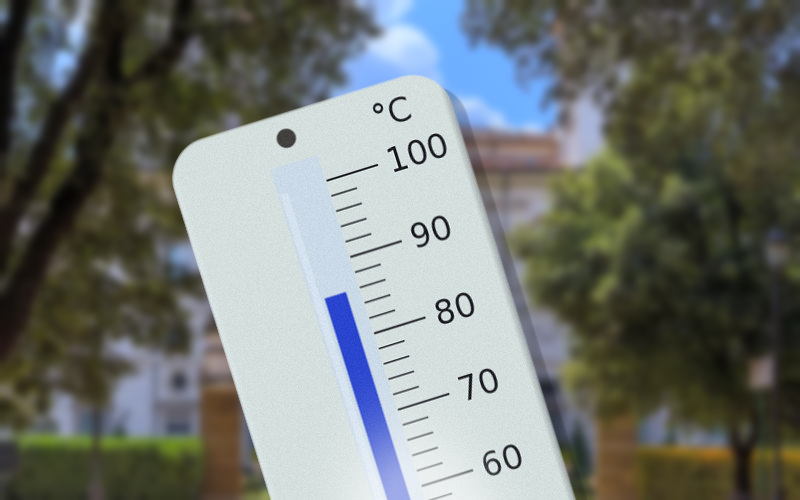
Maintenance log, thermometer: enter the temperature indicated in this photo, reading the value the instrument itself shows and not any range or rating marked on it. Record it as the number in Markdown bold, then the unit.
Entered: **86** °C
